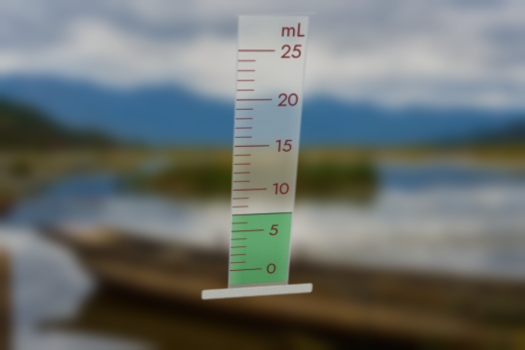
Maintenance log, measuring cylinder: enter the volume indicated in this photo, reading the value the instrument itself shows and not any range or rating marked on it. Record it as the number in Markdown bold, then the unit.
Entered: **7** mL
